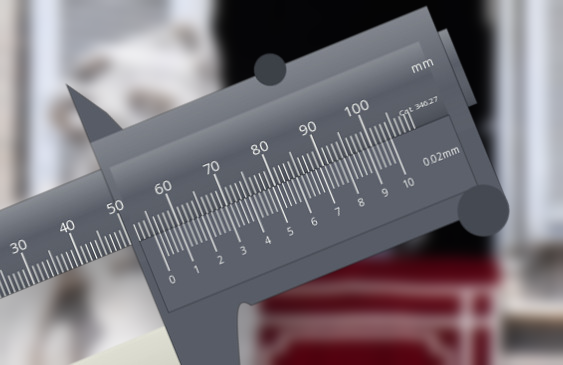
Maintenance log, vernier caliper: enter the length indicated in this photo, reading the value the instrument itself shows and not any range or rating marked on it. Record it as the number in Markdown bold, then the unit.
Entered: **55.0** mm
